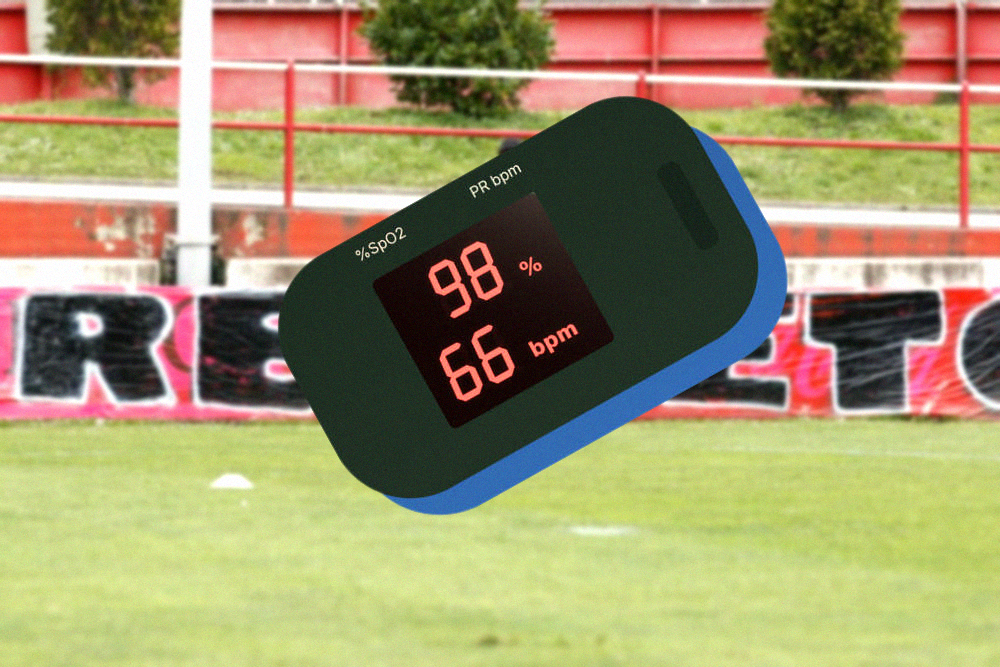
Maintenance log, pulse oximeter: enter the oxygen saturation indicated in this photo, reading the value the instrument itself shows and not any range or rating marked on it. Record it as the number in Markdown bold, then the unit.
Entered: **98** %
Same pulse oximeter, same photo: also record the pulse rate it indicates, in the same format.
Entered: **66** bpm
